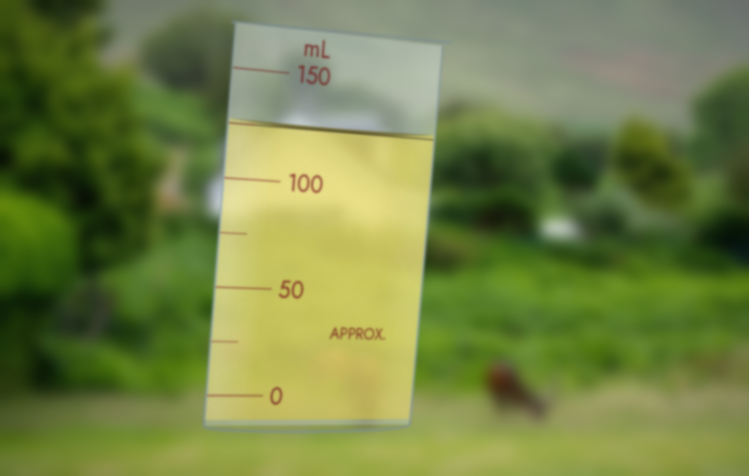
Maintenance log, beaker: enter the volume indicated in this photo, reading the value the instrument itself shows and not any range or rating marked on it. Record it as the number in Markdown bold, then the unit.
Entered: **125** mL
